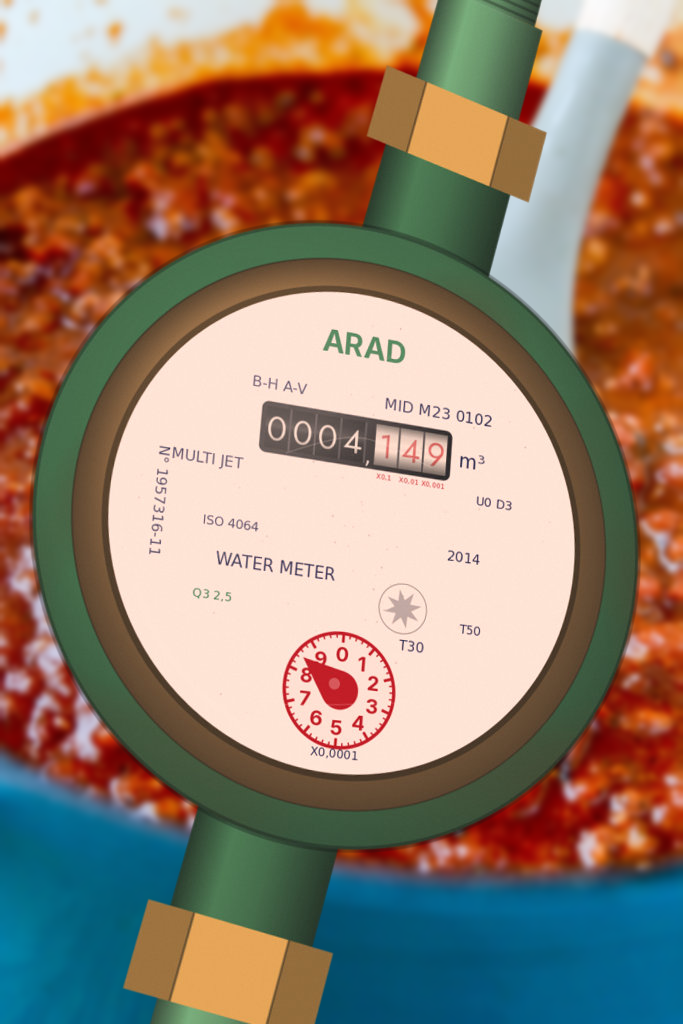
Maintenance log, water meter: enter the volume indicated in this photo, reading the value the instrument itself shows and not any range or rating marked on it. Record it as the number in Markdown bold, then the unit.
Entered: **4.1498** m³
